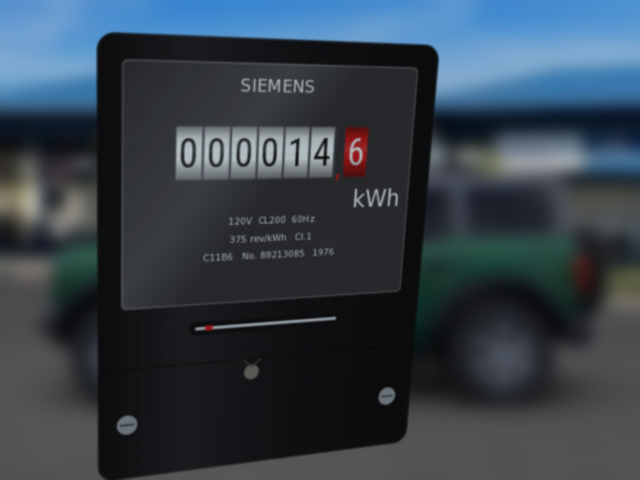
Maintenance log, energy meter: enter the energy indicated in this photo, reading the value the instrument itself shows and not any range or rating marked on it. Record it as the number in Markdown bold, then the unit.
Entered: **14.6** kWh
